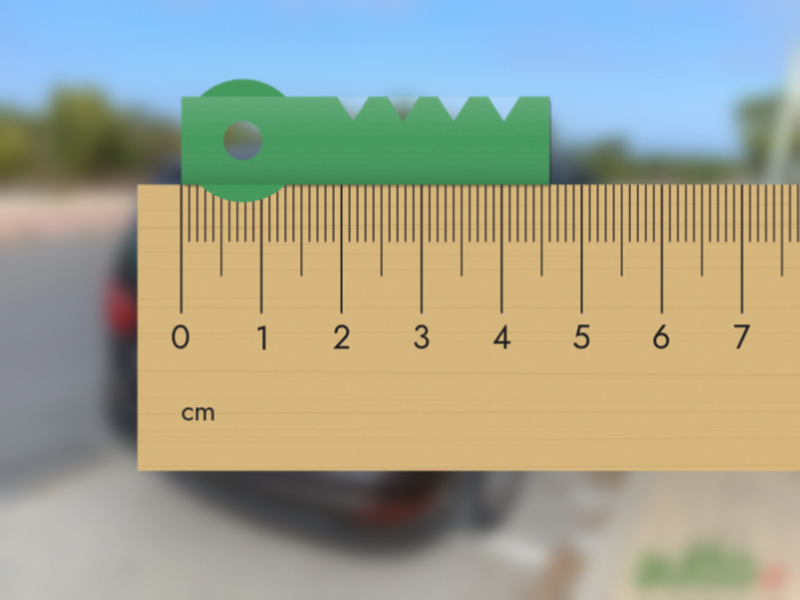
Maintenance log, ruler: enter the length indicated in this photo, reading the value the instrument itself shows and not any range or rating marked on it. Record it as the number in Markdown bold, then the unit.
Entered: **4.6** cm
